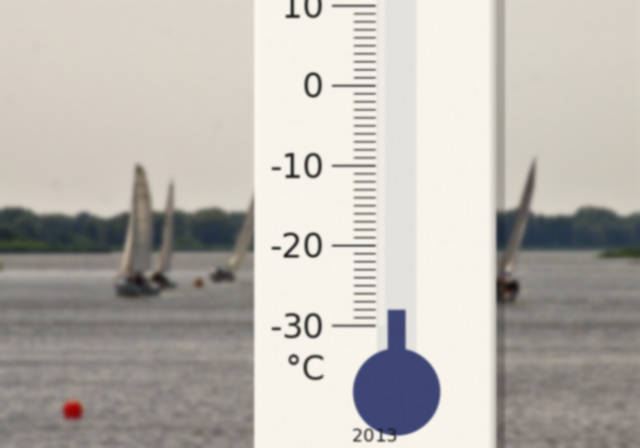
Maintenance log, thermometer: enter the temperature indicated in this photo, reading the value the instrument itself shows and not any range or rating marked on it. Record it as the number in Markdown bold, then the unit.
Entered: **-28** °C
